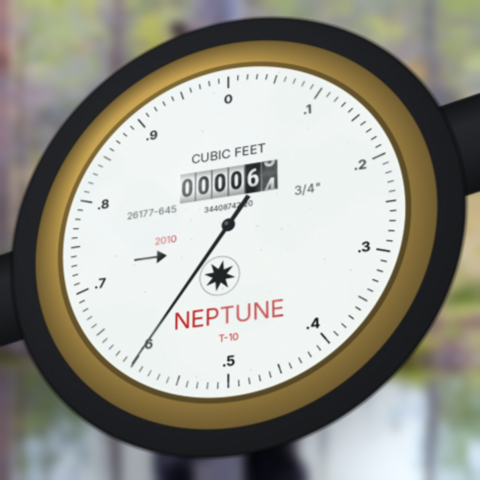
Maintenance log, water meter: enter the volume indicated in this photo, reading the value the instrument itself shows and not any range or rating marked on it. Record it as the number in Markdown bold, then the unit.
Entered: **63.60** ft³
